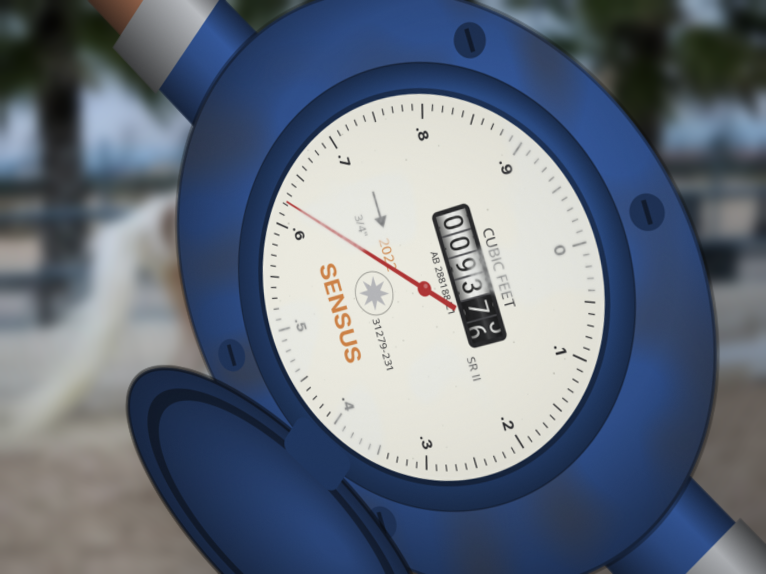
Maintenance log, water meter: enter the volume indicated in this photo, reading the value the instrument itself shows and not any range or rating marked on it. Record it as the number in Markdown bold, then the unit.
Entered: **9375.62** ft³
